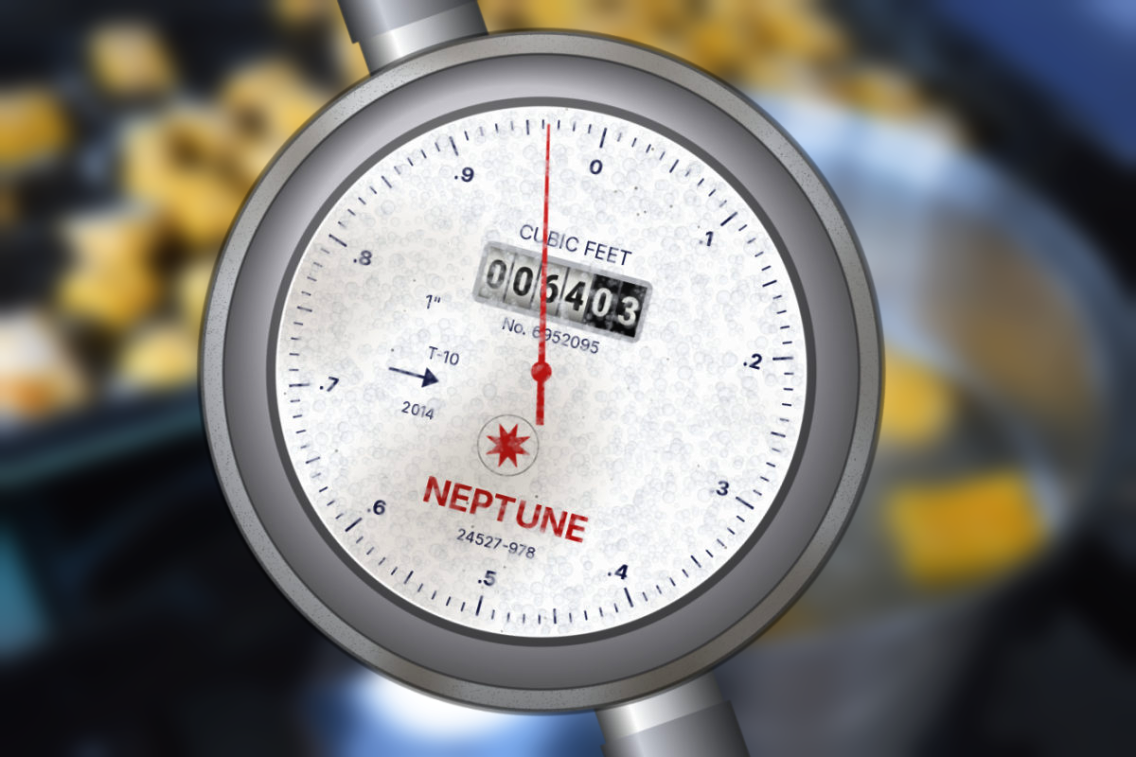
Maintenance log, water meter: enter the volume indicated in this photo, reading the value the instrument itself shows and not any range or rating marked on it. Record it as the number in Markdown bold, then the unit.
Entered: **6402.96** ft³
